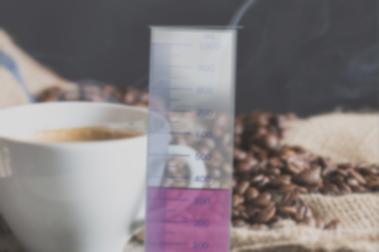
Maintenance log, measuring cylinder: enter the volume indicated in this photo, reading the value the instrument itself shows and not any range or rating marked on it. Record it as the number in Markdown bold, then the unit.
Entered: **350** mL
